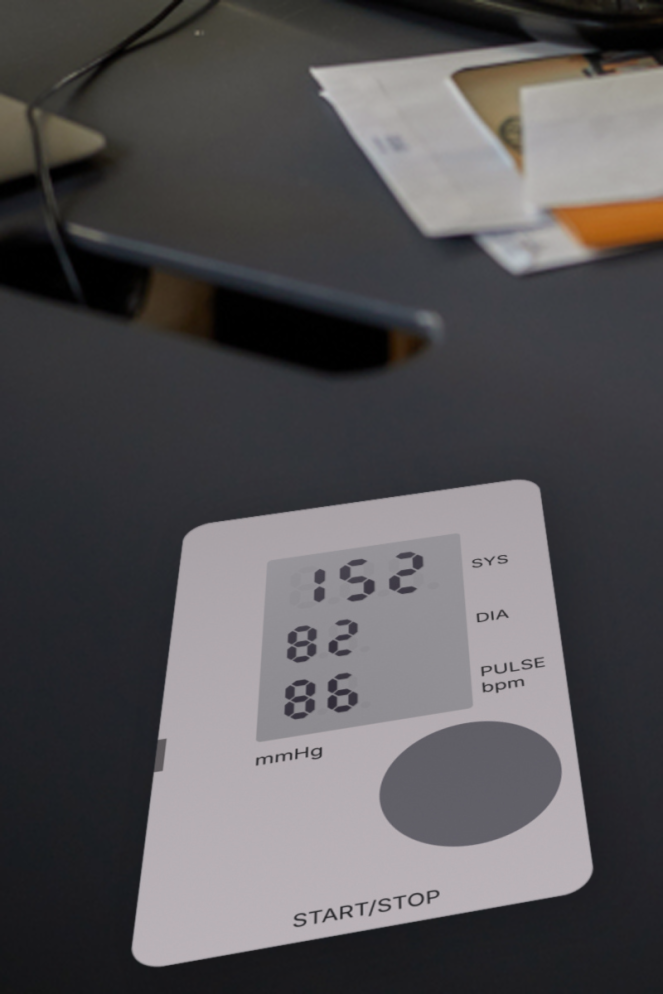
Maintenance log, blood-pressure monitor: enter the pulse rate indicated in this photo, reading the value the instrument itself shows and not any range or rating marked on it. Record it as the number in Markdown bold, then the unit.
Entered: **86** bpm
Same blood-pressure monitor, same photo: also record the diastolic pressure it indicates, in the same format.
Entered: **82** mmHg
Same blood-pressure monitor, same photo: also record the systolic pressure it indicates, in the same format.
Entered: **152** mmHg
